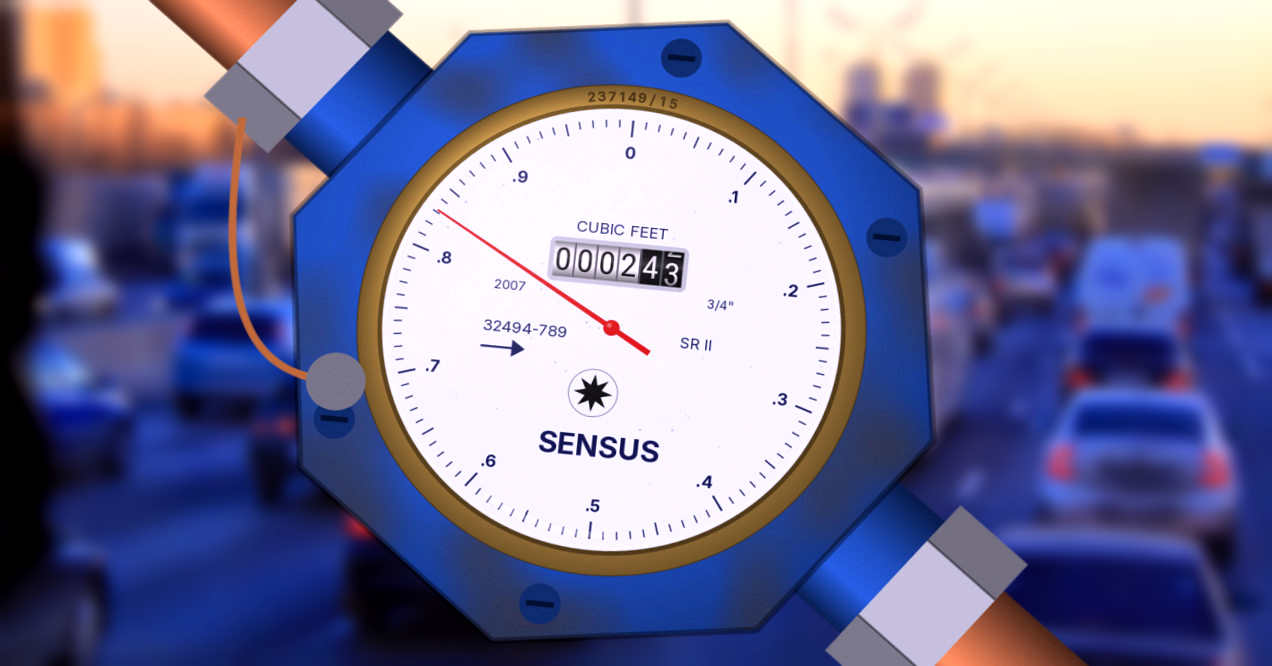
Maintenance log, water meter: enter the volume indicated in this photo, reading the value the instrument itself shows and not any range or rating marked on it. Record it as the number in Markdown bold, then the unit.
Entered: **242.83** ft³
